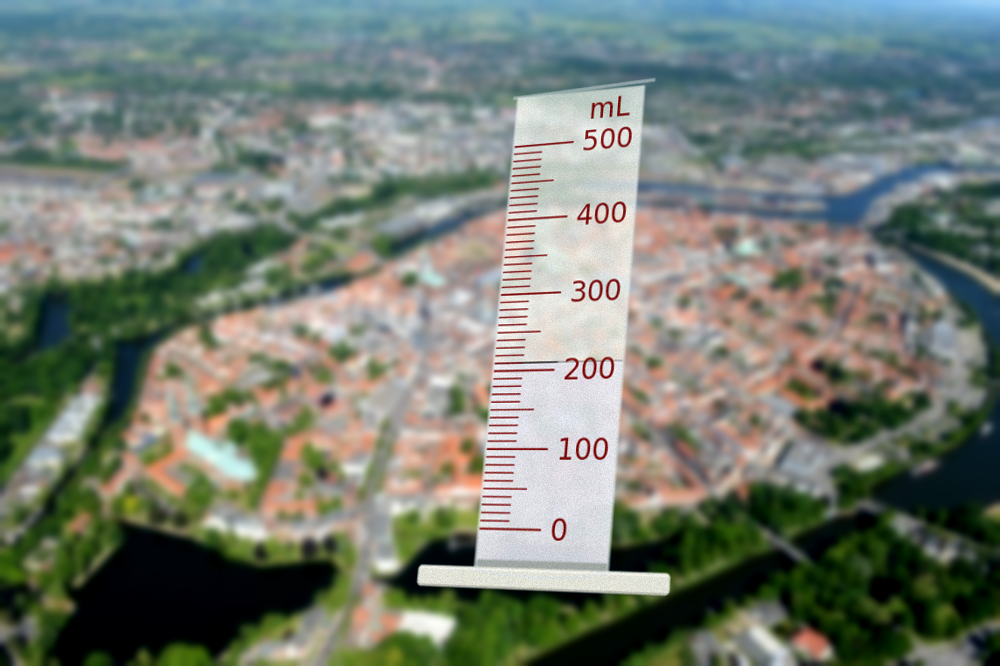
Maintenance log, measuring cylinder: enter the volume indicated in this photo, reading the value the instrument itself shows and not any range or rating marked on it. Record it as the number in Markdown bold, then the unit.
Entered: **210** mL
